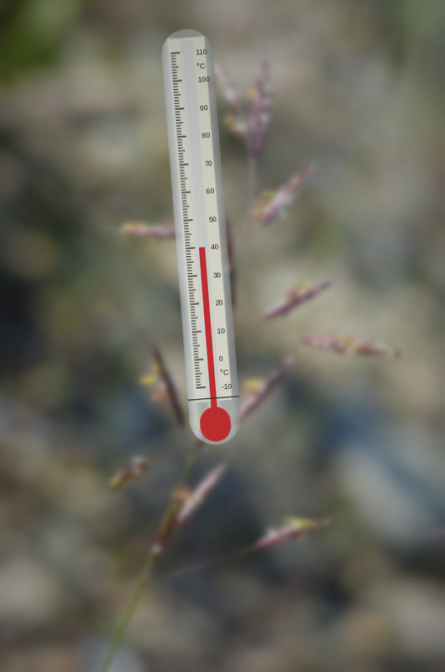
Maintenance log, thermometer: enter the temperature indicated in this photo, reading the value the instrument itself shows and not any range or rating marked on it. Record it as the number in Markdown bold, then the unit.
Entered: **40** °C
